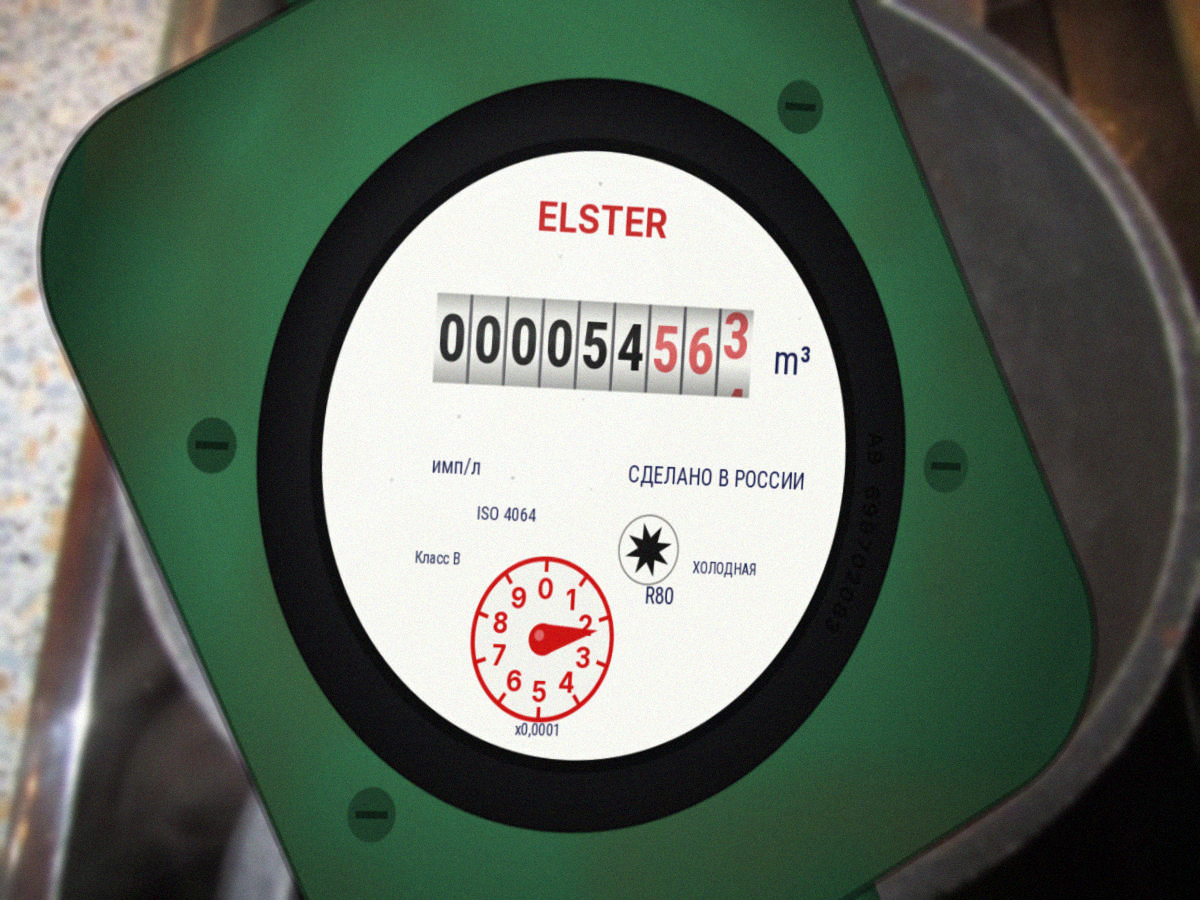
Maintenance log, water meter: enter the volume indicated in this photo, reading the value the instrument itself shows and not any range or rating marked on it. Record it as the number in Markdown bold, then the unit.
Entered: **54.5632** m³
